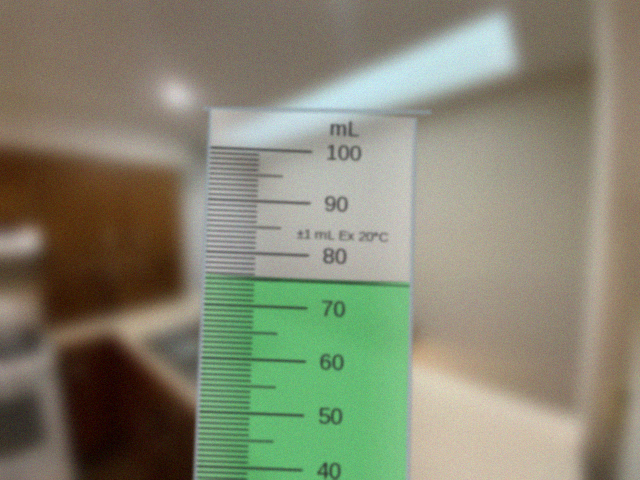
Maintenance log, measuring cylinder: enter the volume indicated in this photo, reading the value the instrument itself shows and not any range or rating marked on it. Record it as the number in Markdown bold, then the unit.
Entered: **75** mL
